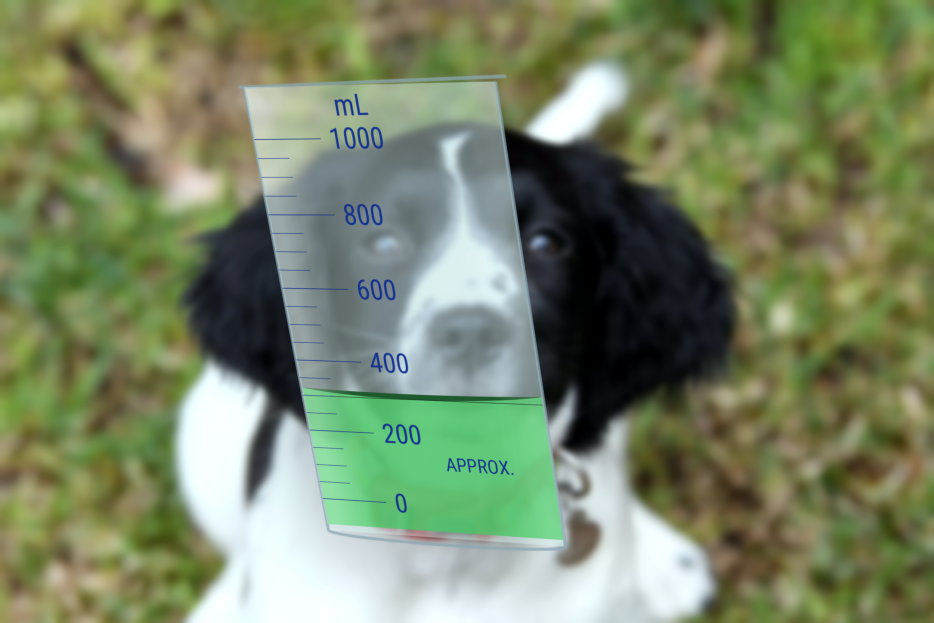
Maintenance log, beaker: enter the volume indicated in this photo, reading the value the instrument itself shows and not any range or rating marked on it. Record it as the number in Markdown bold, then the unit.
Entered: **300** mL
